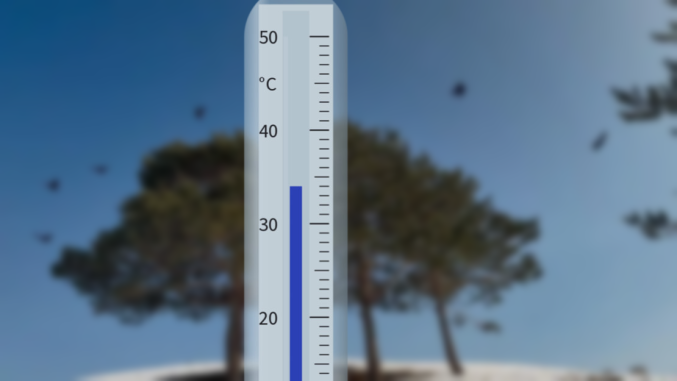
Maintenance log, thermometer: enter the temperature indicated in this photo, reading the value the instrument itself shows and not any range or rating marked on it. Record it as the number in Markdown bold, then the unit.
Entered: **34** °C
